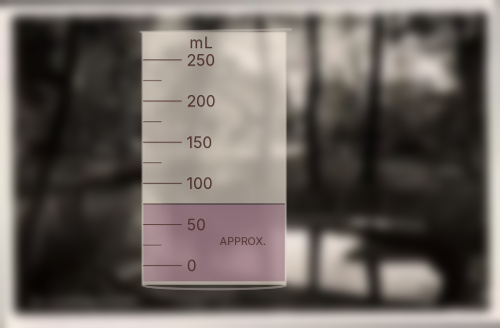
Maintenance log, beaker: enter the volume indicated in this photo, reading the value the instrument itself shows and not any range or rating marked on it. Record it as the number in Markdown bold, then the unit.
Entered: **75** mL
